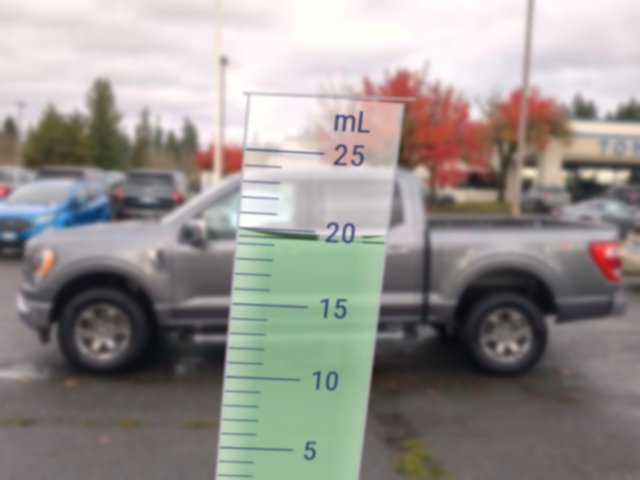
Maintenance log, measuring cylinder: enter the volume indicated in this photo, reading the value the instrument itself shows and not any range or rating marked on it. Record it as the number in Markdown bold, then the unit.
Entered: **19.5** mL
